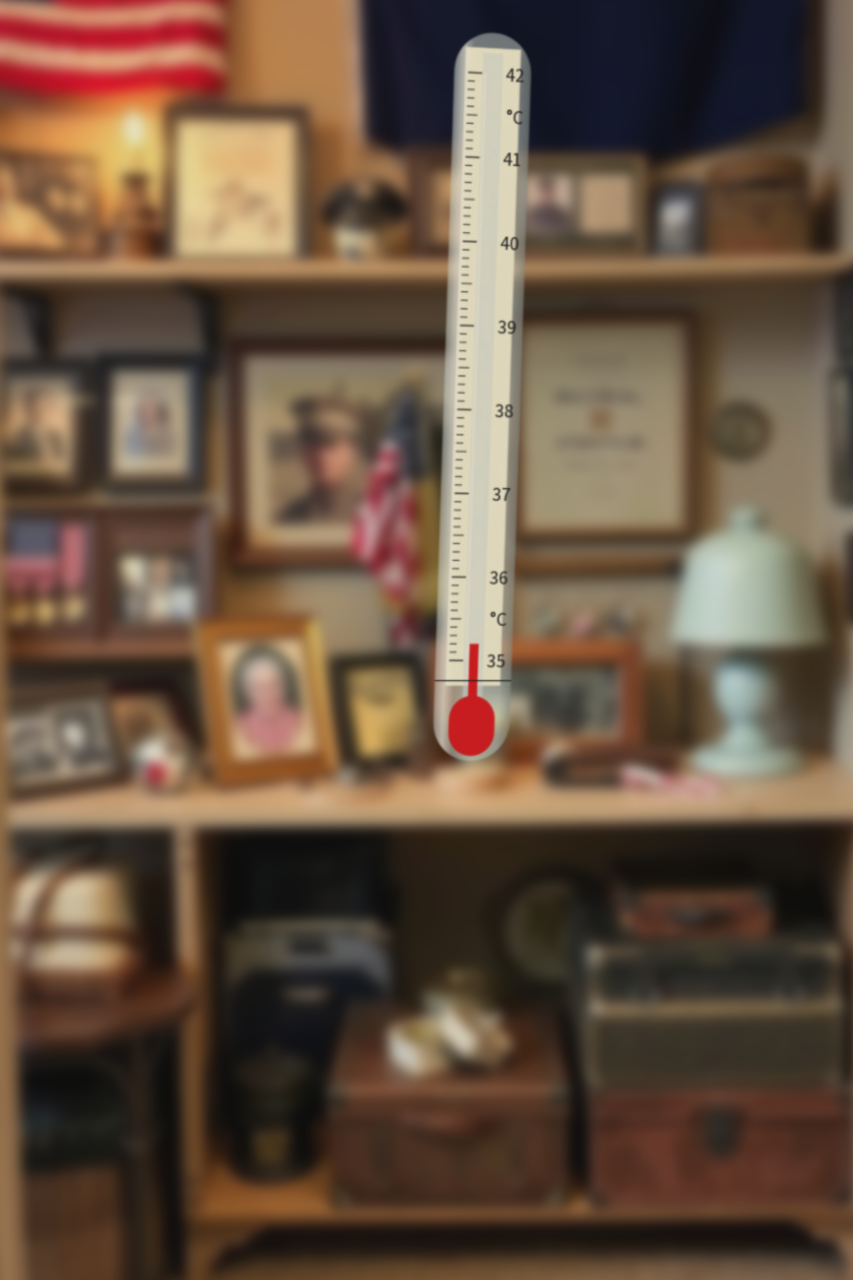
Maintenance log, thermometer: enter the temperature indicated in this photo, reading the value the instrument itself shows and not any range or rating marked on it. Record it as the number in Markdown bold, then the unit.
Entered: **35.2** °C
